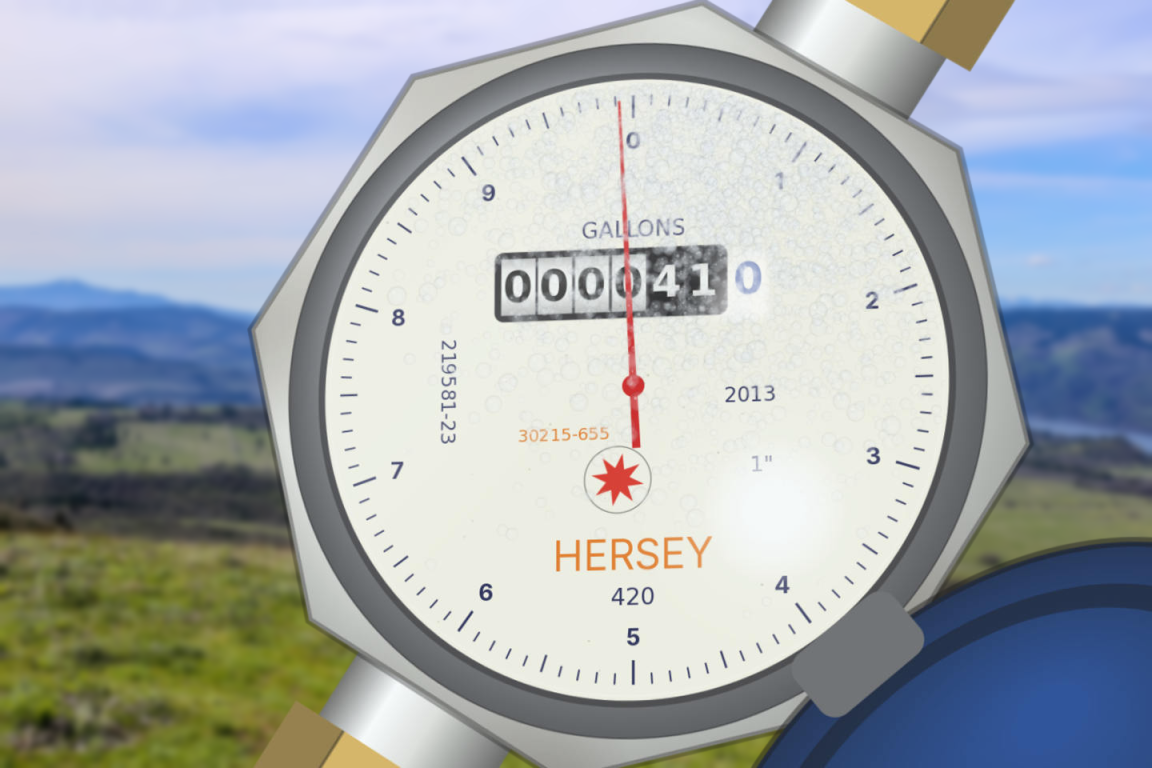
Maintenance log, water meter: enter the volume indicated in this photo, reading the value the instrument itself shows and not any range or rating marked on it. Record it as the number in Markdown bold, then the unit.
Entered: **409.9** gal
